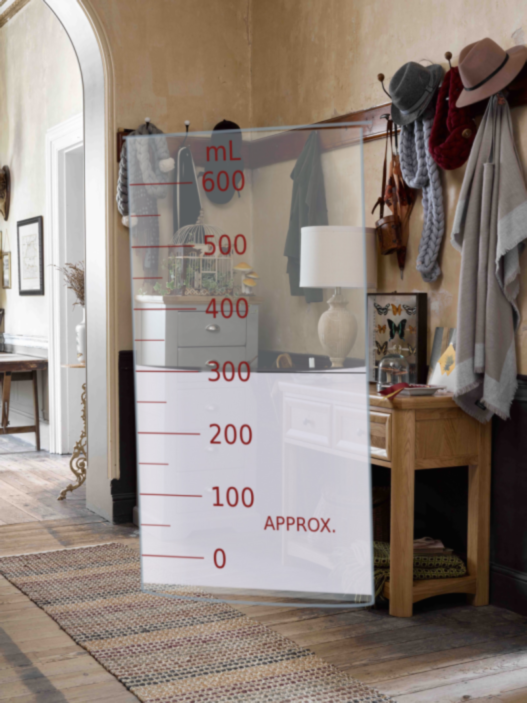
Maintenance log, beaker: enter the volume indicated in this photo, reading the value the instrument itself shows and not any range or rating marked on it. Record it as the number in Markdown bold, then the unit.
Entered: **300** mL
